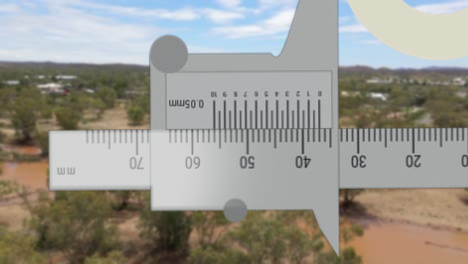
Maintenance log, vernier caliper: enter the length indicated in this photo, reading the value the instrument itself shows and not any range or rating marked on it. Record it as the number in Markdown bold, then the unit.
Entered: **37.0** mm
